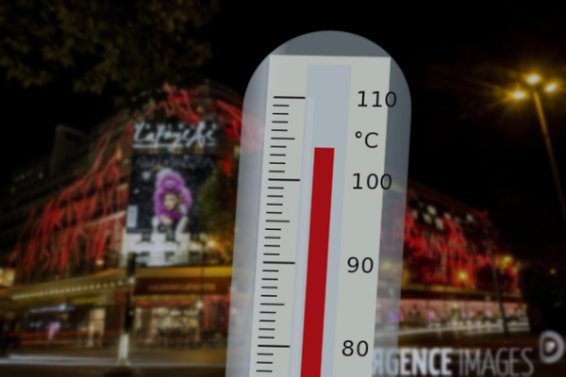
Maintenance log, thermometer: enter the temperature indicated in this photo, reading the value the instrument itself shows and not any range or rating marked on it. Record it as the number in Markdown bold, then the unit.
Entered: **104** °C
